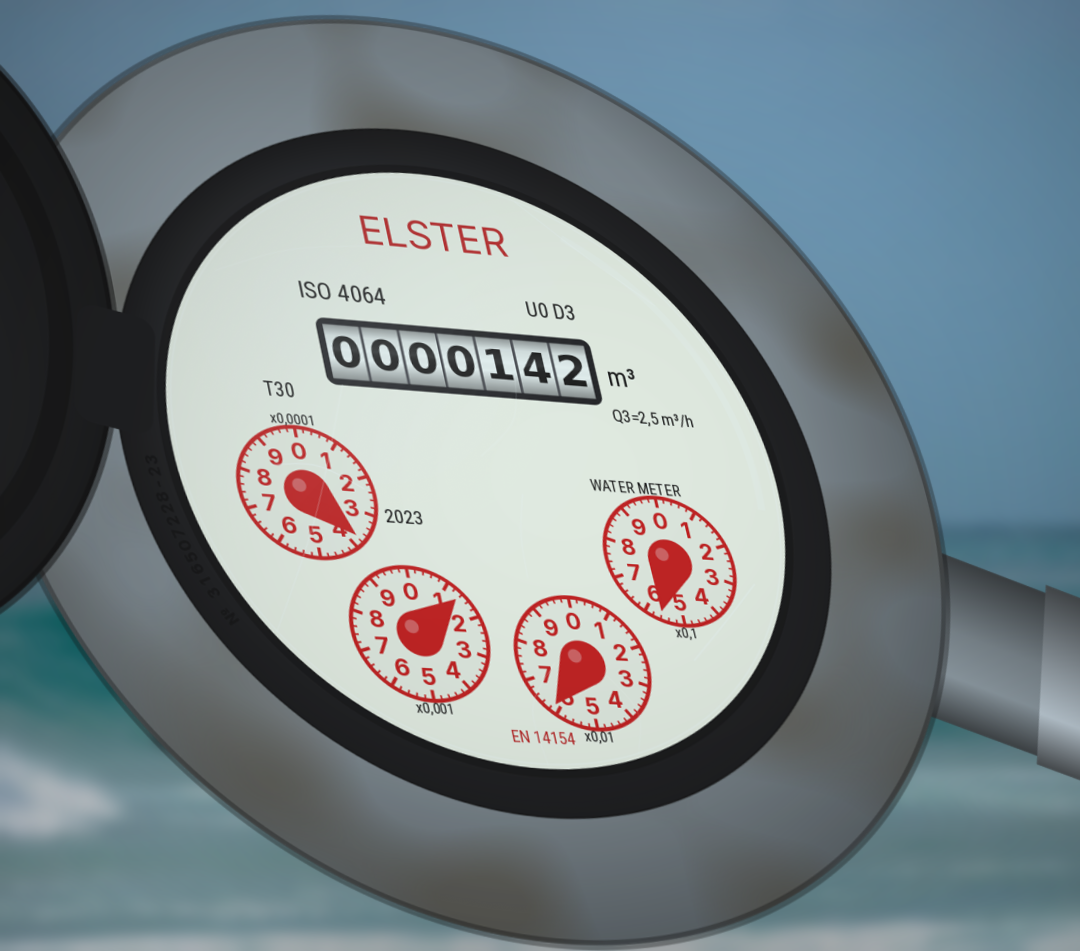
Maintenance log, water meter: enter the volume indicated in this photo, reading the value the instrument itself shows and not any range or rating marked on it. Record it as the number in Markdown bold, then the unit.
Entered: **142.5613** m³
